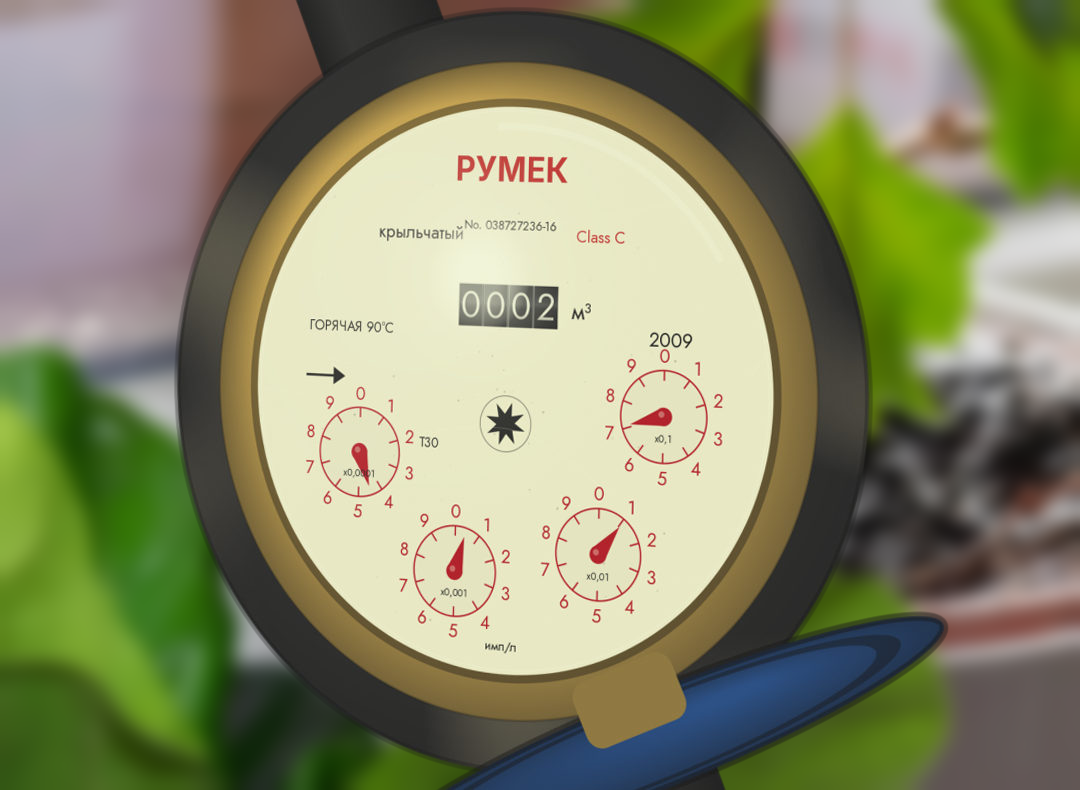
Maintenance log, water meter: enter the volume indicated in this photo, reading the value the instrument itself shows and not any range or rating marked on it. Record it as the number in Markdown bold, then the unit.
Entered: **2.7104** m³
